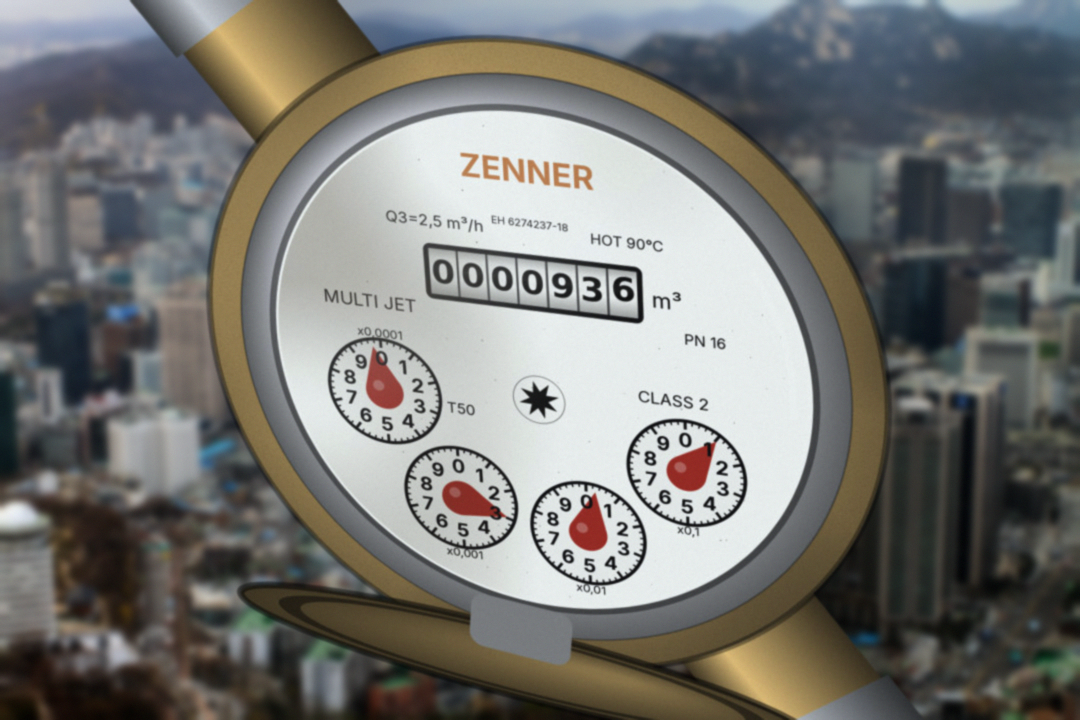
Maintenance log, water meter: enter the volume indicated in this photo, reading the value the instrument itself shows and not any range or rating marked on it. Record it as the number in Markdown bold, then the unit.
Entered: **936.1029** m³
